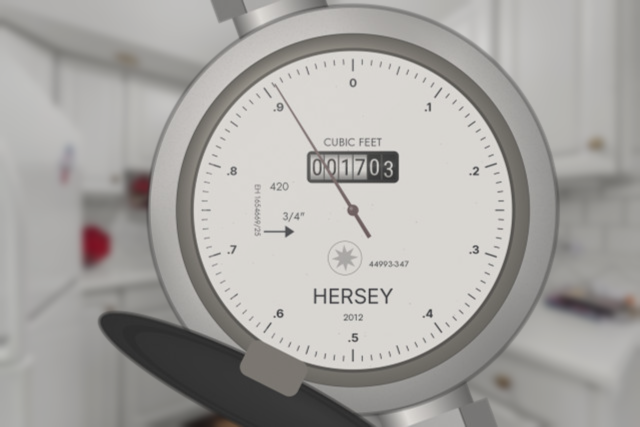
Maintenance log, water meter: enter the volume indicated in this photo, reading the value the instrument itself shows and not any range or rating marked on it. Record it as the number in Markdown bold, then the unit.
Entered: **1702.91** ft³
